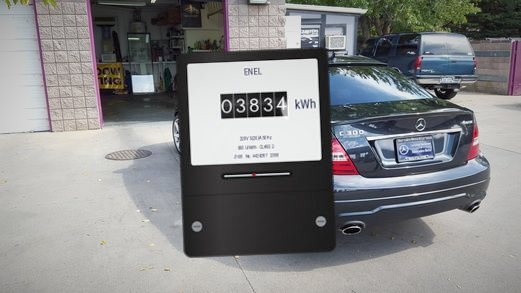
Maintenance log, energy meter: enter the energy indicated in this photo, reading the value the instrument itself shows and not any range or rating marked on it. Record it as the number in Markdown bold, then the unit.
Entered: **3834** kWh
